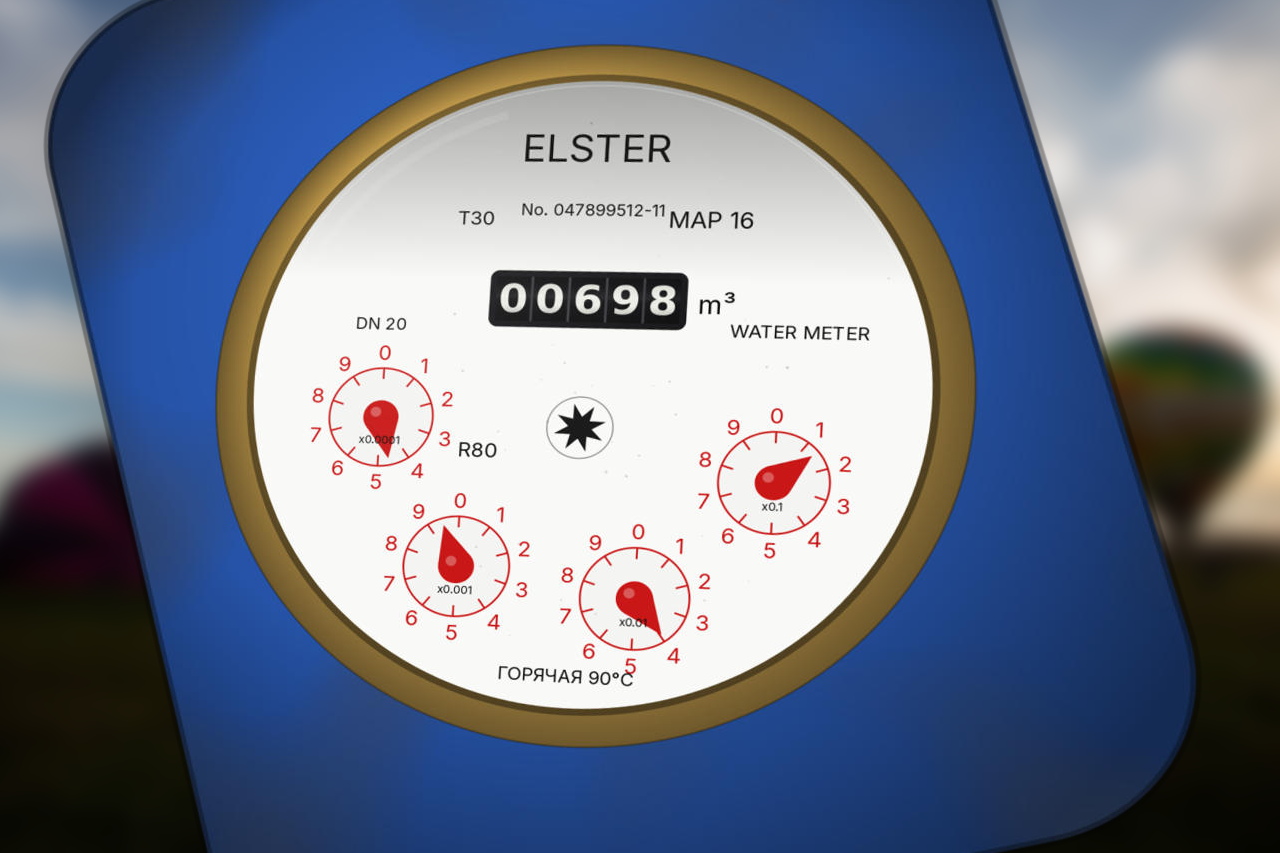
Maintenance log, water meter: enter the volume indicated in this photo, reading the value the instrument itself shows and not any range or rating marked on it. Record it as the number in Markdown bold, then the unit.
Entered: **698.1394** m³
